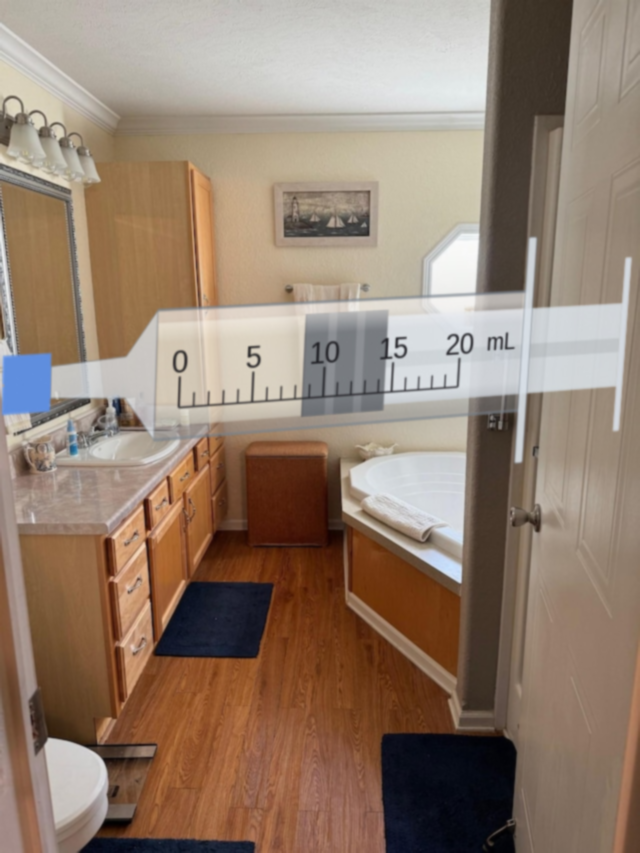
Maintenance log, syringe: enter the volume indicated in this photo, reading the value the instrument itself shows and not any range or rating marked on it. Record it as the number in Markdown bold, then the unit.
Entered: **8.5** mL
